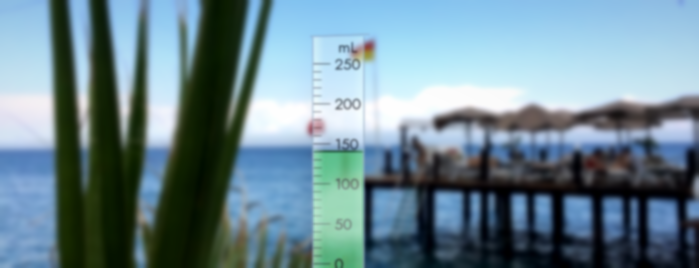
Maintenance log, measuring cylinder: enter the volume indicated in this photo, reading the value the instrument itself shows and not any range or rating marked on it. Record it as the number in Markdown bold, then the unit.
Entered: **140** mL
